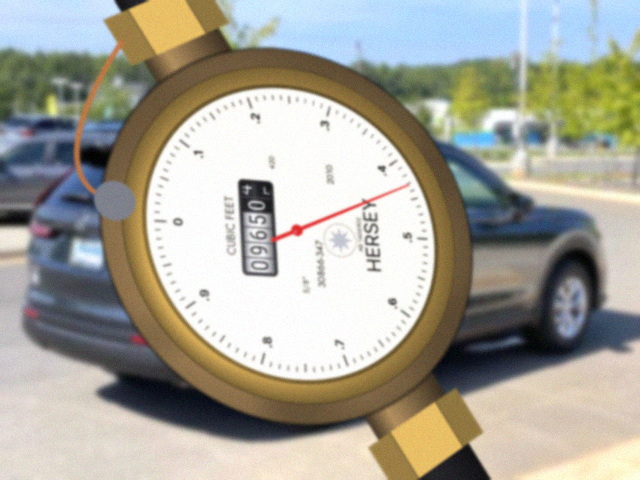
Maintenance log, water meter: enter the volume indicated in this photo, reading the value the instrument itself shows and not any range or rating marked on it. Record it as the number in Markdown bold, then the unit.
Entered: **96504.43** ft³
